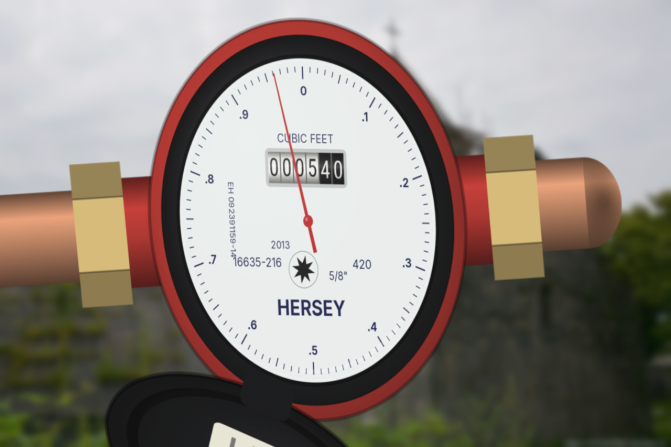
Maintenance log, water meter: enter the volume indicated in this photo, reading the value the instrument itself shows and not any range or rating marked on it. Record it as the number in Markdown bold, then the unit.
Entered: **539.96** ft³
